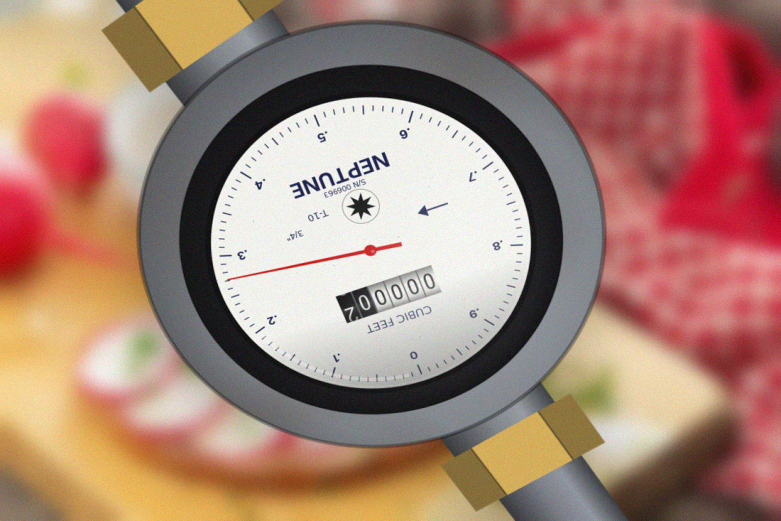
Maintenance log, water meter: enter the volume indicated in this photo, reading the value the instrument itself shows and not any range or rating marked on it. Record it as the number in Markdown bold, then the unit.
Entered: **2.27** ft³
